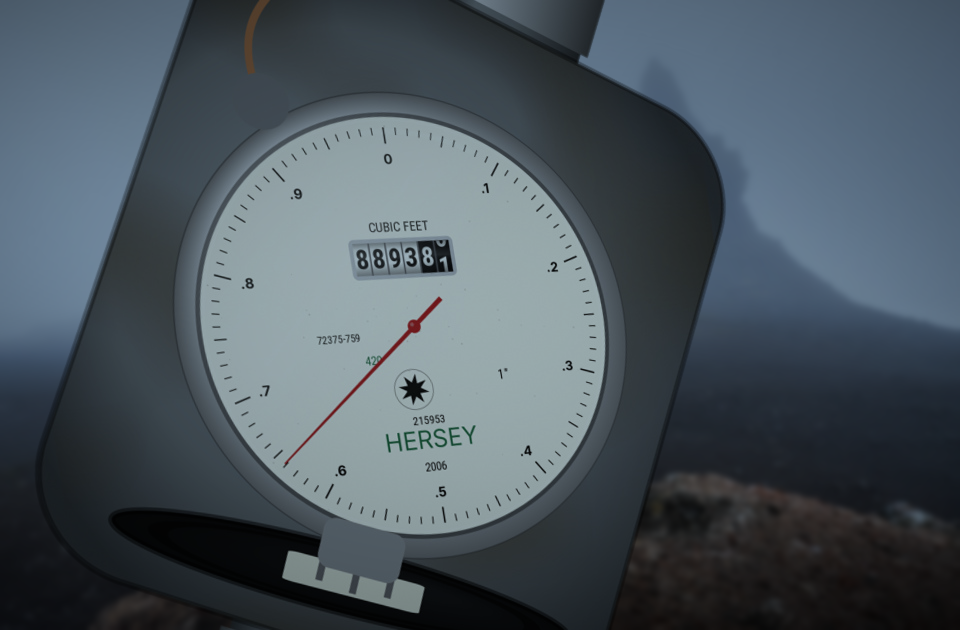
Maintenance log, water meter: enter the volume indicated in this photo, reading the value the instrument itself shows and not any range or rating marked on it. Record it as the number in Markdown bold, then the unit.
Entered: **889380.64** ft³
